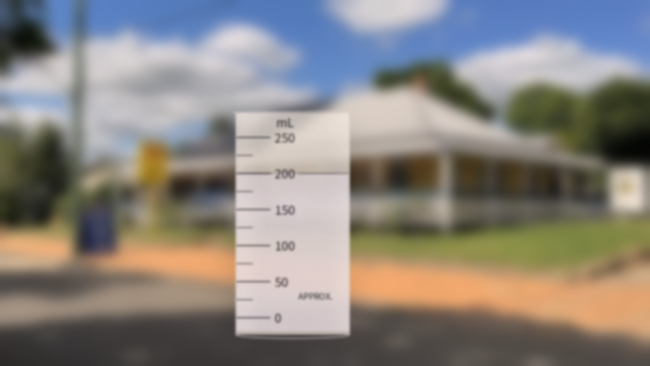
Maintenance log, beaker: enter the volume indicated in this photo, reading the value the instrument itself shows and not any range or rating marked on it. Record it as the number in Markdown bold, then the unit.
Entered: **200** mL
